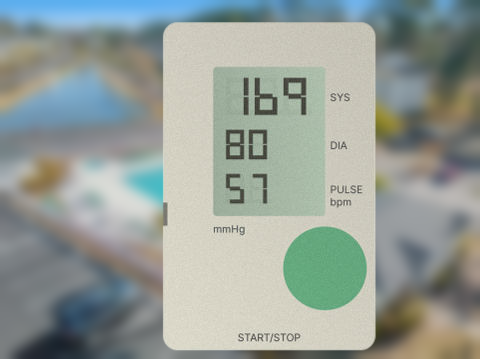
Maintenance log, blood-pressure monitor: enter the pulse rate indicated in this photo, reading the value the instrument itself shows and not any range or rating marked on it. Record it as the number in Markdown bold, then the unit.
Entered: **57** bpm
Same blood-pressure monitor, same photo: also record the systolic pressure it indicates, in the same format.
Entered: **169** mmHg
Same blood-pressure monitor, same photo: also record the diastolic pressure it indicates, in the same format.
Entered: **80** mmHg
